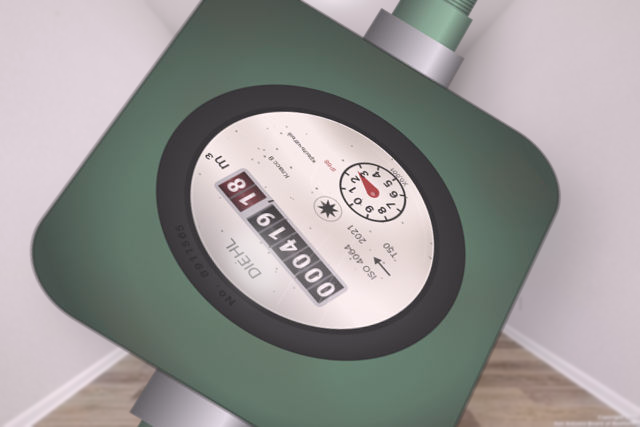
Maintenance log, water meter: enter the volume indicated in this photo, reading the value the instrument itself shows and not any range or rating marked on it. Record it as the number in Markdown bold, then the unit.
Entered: **419.182** m³
